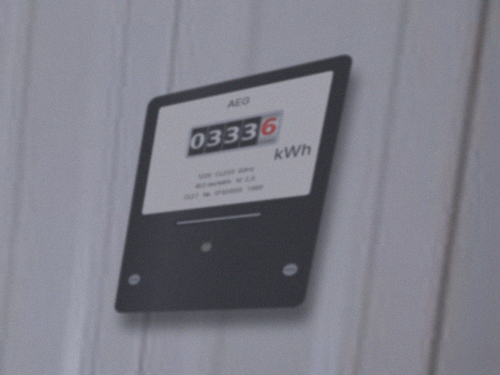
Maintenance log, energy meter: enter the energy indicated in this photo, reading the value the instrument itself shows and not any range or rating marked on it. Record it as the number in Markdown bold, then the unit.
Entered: **333.6** kWh
